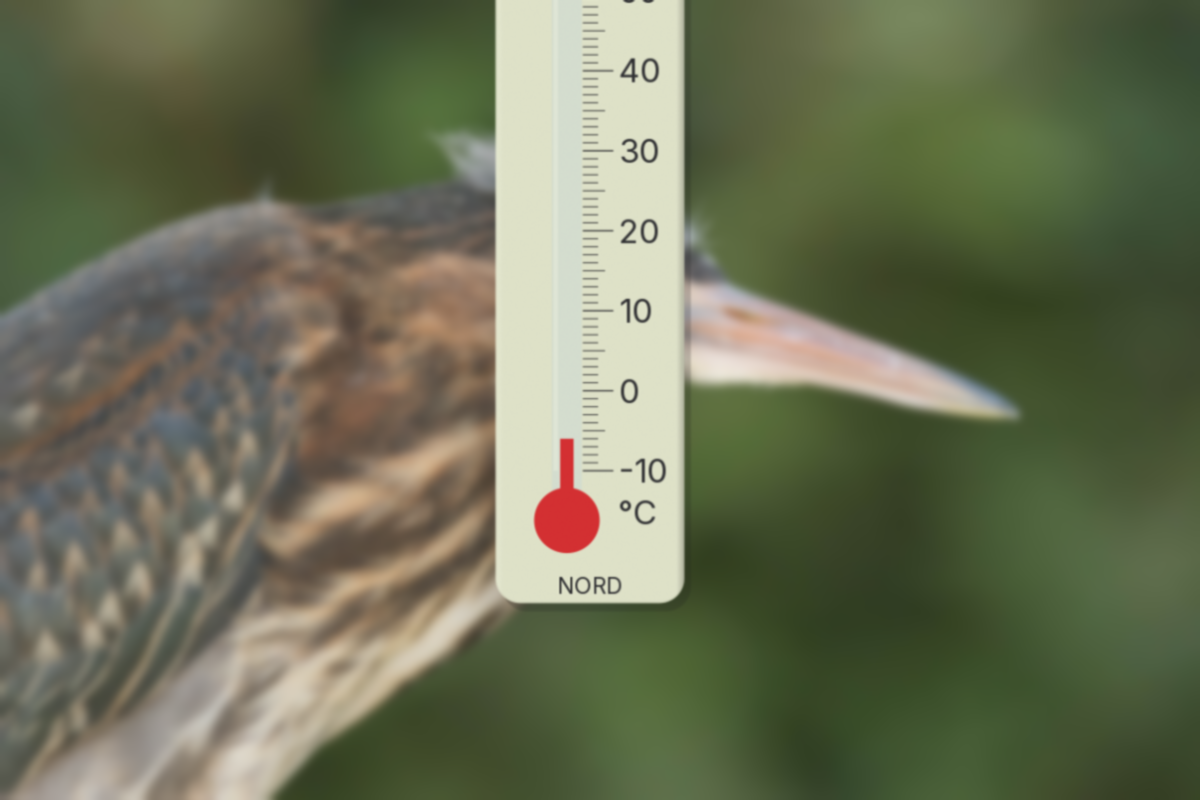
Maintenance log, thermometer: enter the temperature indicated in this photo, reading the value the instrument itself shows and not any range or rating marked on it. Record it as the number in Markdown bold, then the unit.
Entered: **-6** °C
